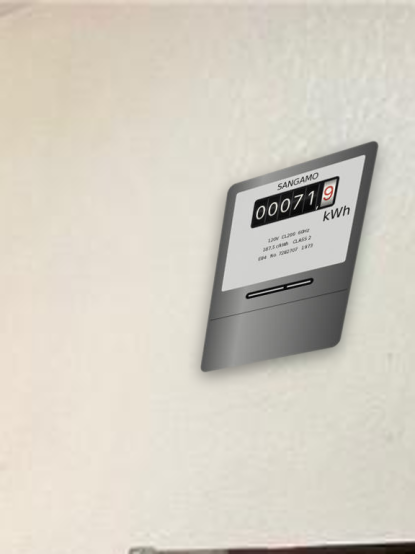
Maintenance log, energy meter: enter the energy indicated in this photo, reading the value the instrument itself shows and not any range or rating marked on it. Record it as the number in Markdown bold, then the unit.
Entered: **71.9** kWh
